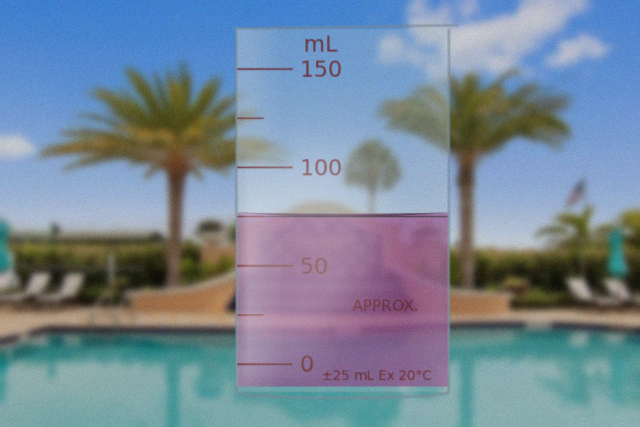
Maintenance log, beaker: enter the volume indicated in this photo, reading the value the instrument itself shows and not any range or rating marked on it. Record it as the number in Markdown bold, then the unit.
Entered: **75** mL
